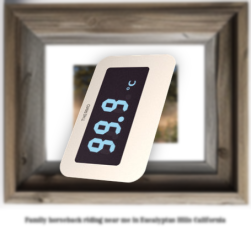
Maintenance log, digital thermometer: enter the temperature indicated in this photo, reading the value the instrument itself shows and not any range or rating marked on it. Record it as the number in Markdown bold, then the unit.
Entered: **99.9** °C
